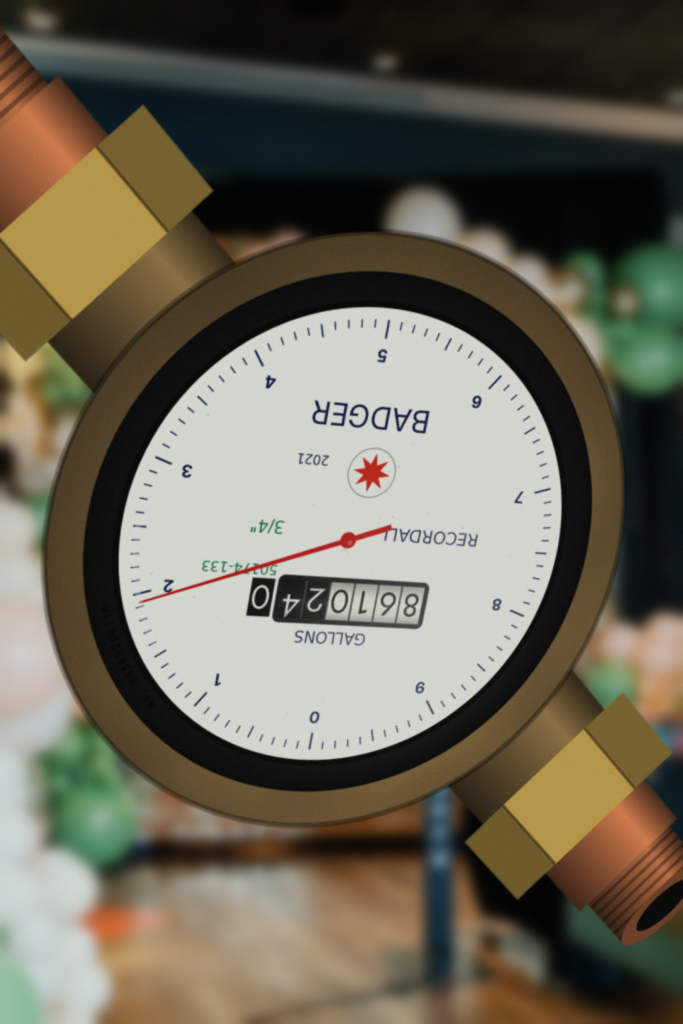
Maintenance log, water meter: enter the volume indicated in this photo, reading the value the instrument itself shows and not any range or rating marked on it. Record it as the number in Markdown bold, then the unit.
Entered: **8610241.9** gal
